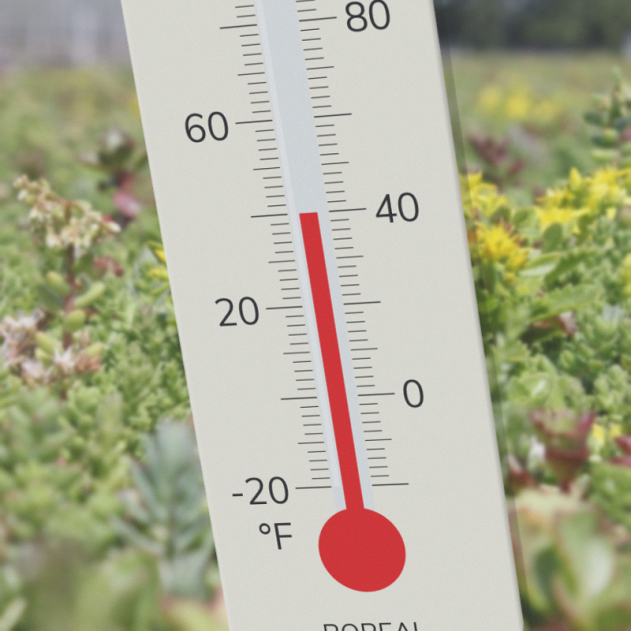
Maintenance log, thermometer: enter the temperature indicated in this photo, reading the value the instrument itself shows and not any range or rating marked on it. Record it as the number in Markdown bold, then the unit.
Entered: **40** °F
